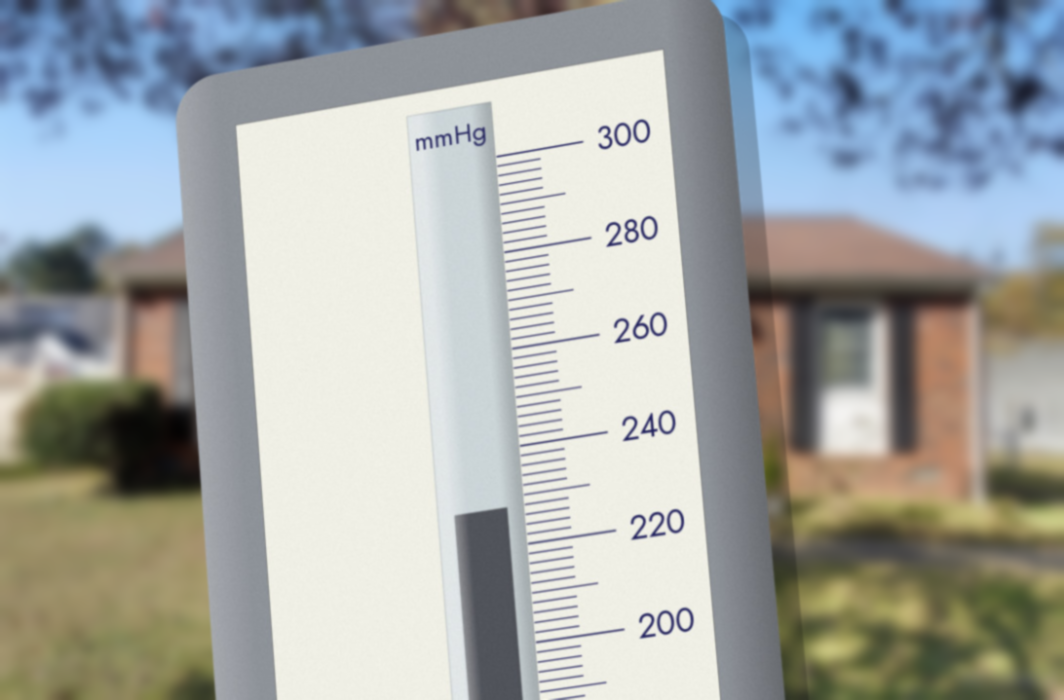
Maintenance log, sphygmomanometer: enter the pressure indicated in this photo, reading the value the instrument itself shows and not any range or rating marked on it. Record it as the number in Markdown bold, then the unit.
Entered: **228** mmHg
